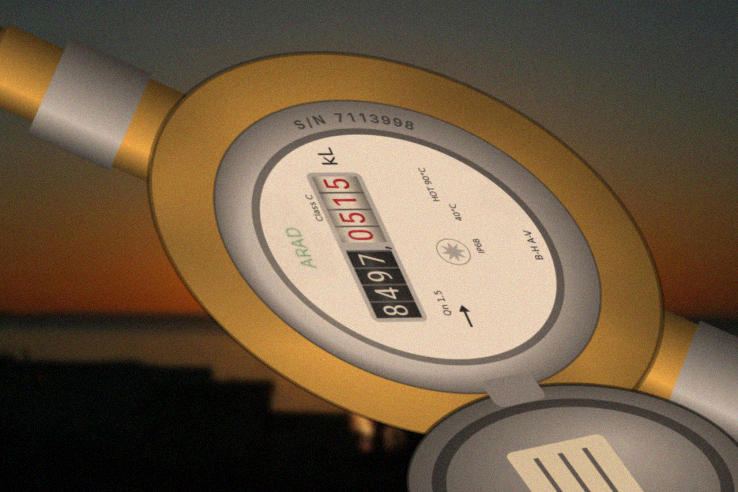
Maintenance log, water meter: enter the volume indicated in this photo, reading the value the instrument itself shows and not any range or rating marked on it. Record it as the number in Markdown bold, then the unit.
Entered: **8497.0515** kL
